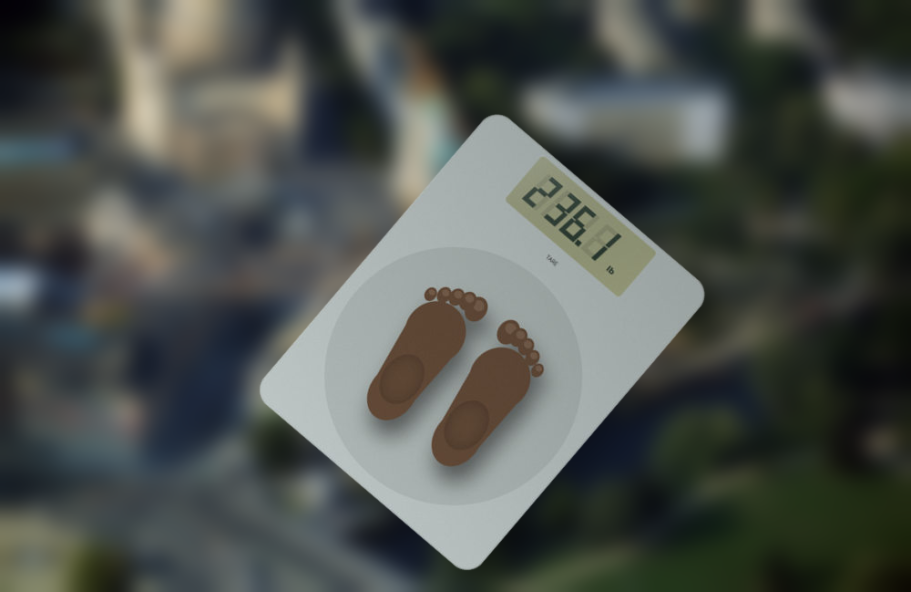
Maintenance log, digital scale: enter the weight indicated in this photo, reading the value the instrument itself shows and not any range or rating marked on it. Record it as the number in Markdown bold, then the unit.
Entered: **236.1** lb
